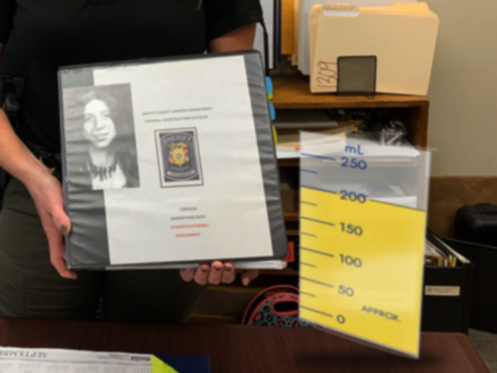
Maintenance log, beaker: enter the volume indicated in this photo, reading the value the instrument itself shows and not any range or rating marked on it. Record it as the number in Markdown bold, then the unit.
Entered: **200** mL
